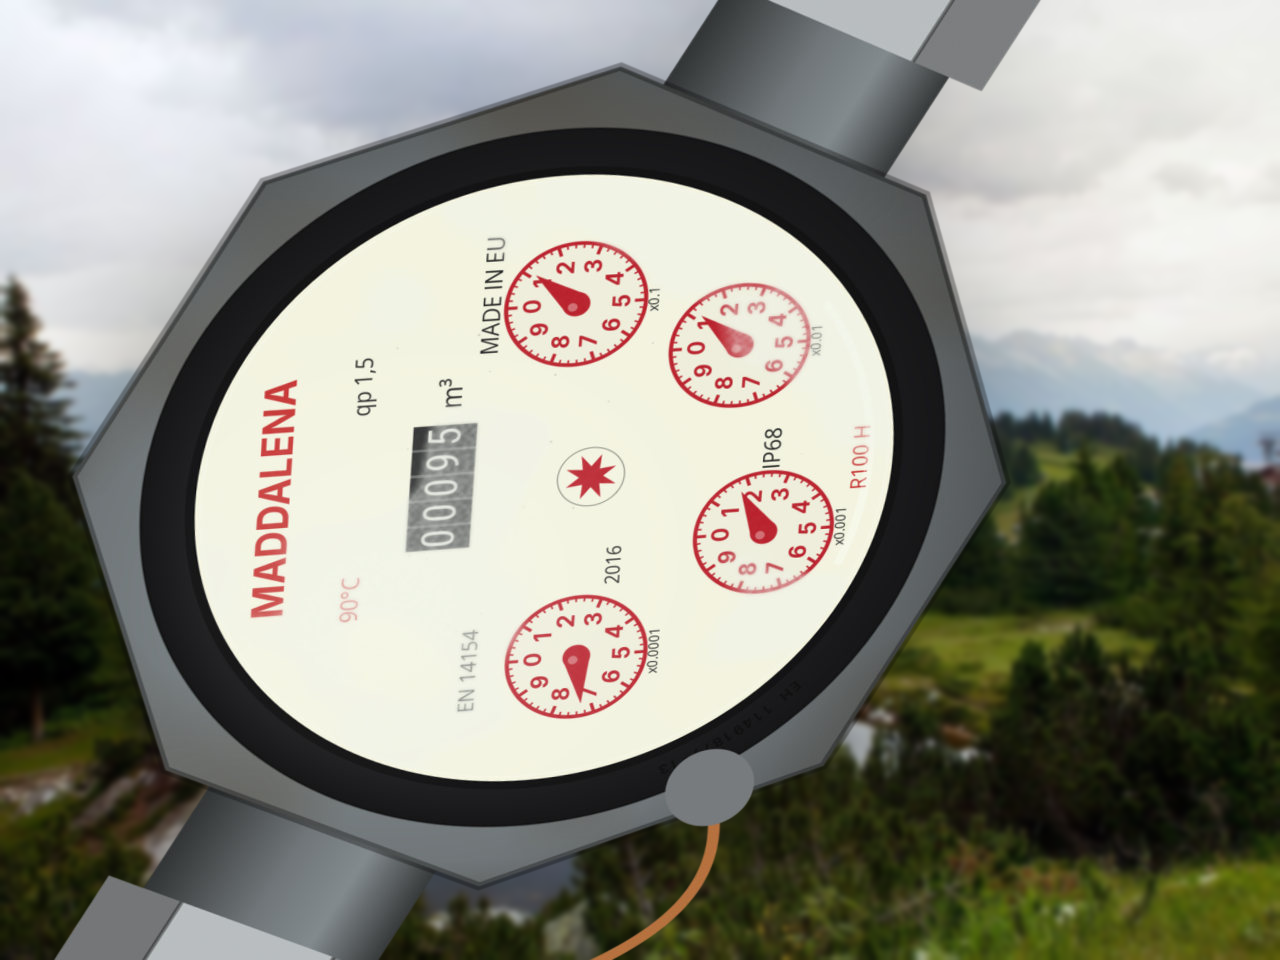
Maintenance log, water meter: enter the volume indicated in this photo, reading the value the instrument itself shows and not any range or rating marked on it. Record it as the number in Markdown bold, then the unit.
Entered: **95.1117** m³
